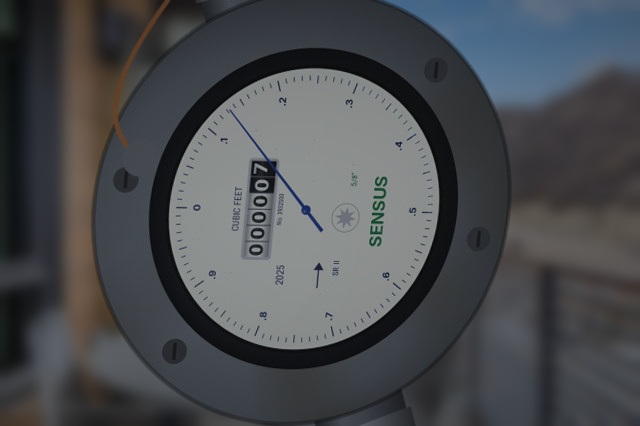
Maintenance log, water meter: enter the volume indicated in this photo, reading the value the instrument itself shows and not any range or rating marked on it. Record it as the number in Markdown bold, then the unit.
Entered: **7.13** ft³
